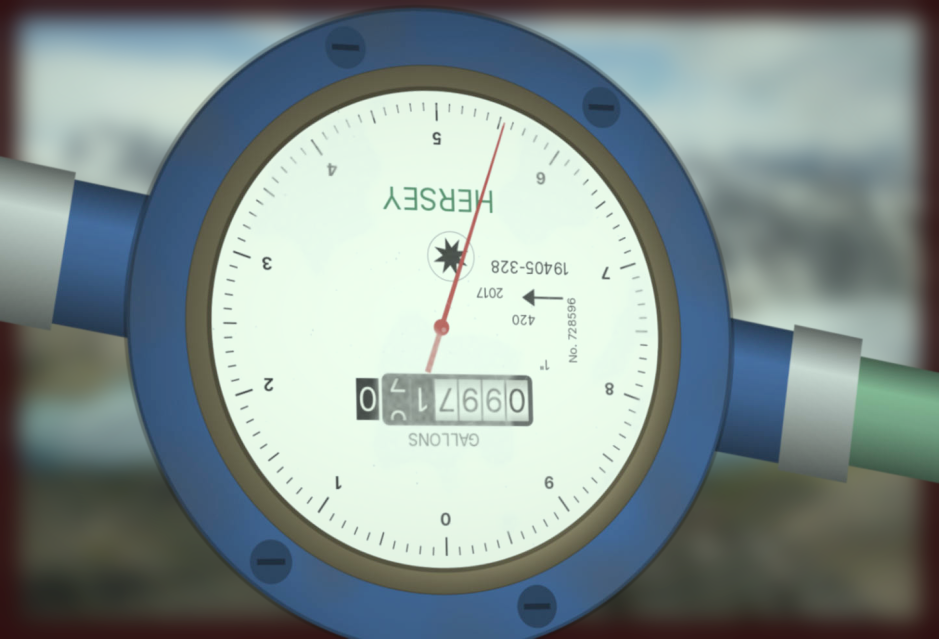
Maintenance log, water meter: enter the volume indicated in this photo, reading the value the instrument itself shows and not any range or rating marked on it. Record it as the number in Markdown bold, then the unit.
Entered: **997165.5** gal
